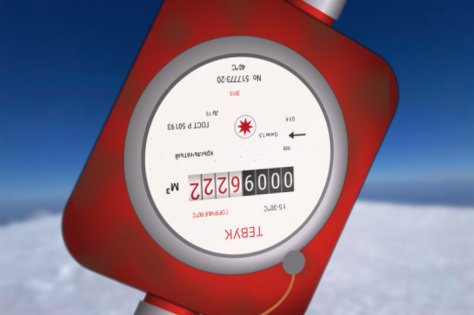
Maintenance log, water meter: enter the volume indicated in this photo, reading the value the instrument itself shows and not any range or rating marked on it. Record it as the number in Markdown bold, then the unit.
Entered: **9.6222** m³
